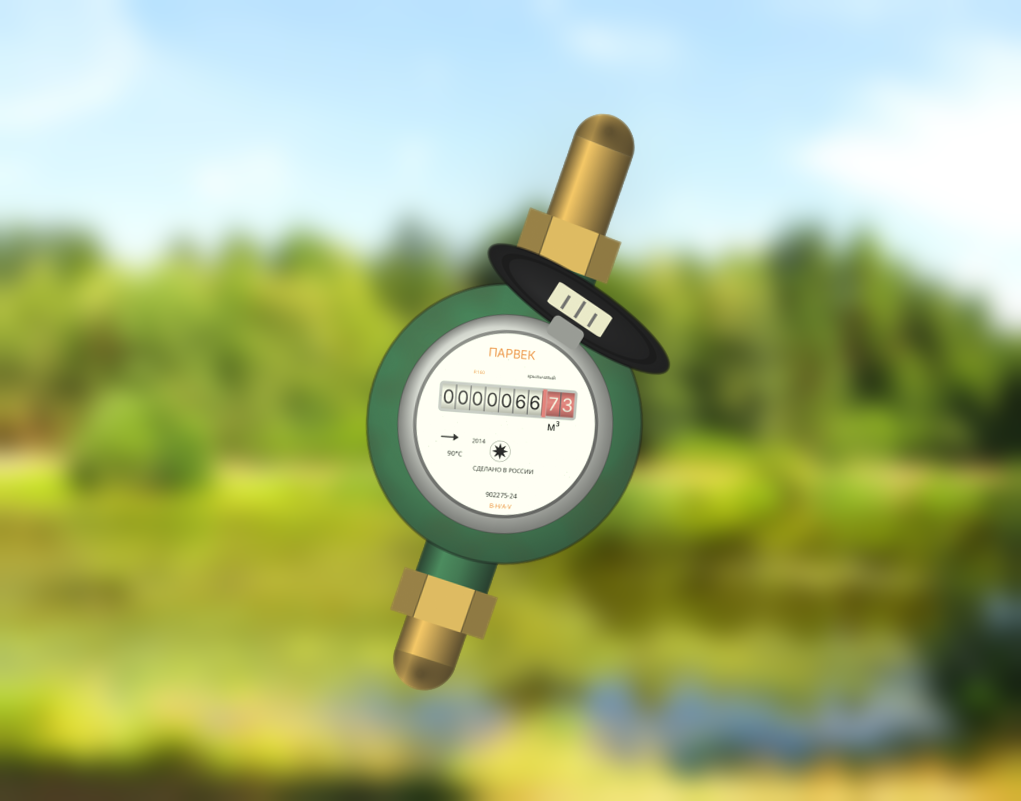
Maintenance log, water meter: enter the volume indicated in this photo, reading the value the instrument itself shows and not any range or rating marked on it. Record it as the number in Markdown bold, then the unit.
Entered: **66.73** m³
